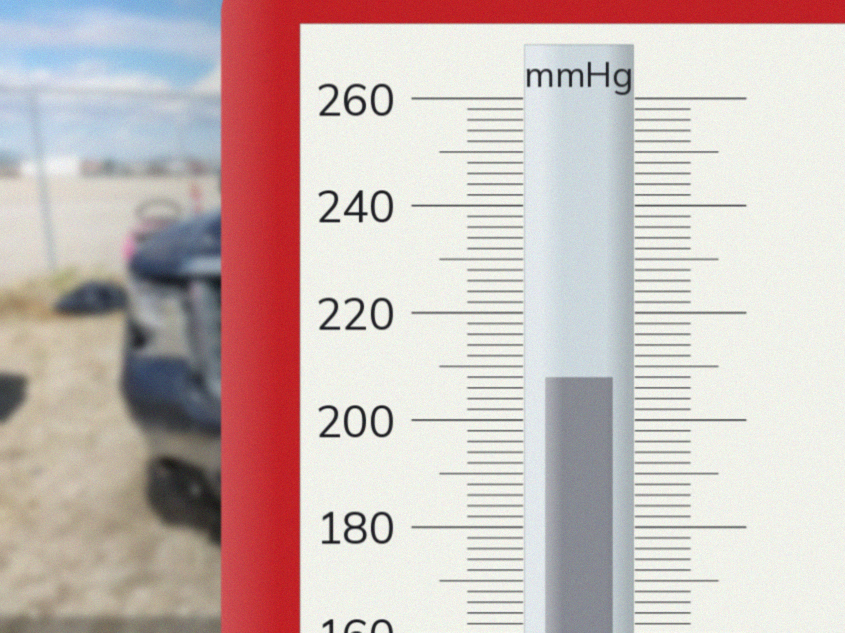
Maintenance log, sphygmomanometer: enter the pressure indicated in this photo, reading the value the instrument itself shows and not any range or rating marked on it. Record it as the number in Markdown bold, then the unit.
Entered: **208** mmHg
